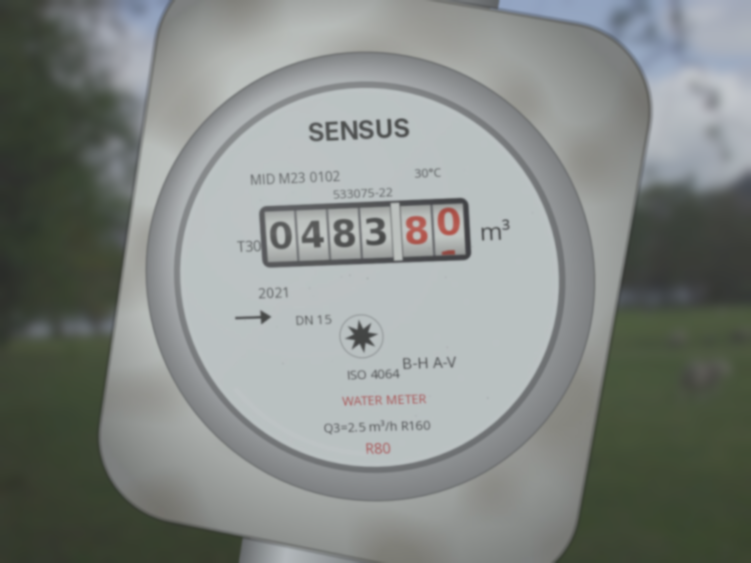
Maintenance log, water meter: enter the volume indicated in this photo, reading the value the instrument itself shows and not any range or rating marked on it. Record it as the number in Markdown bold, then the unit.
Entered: **483.80** m³
